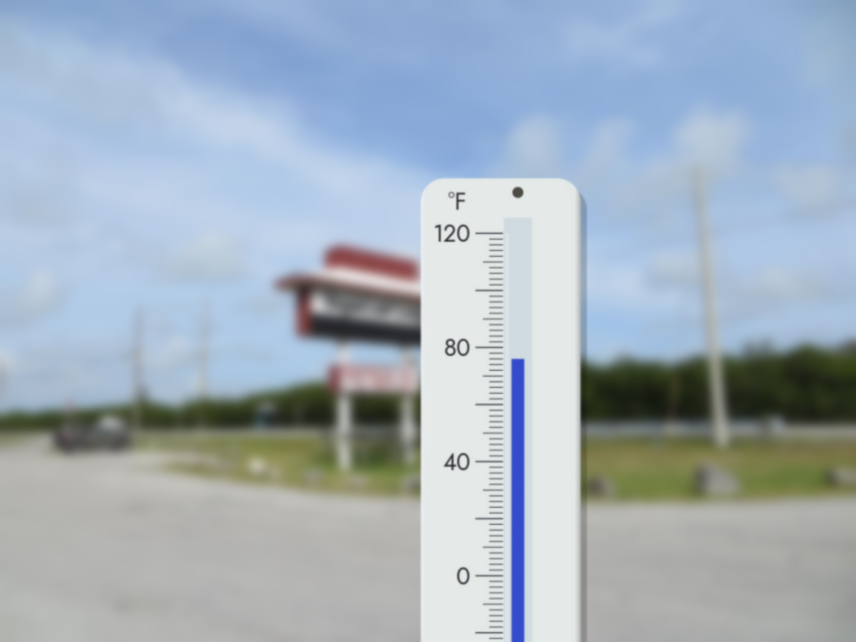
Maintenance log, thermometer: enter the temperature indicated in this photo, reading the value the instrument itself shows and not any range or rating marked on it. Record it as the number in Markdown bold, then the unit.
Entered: **76** °F
